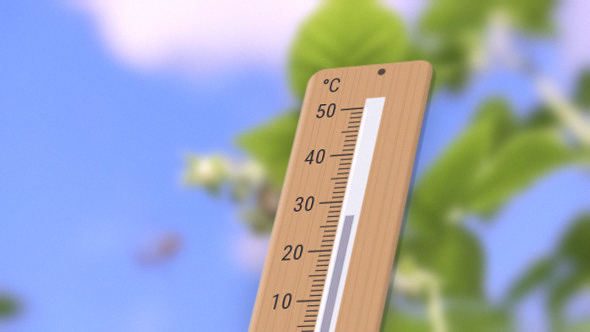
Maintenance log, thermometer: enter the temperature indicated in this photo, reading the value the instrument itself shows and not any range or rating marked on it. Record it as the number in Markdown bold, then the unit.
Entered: **27** °C
